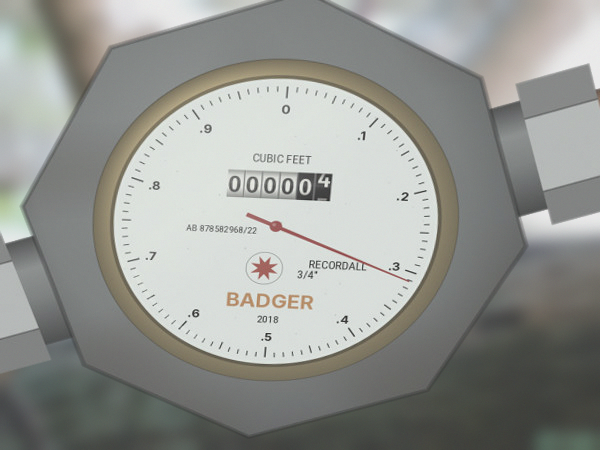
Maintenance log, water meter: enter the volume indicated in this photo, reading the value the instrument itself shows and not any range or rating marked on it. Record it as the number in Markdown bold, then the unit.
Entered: **4.31** ft³
